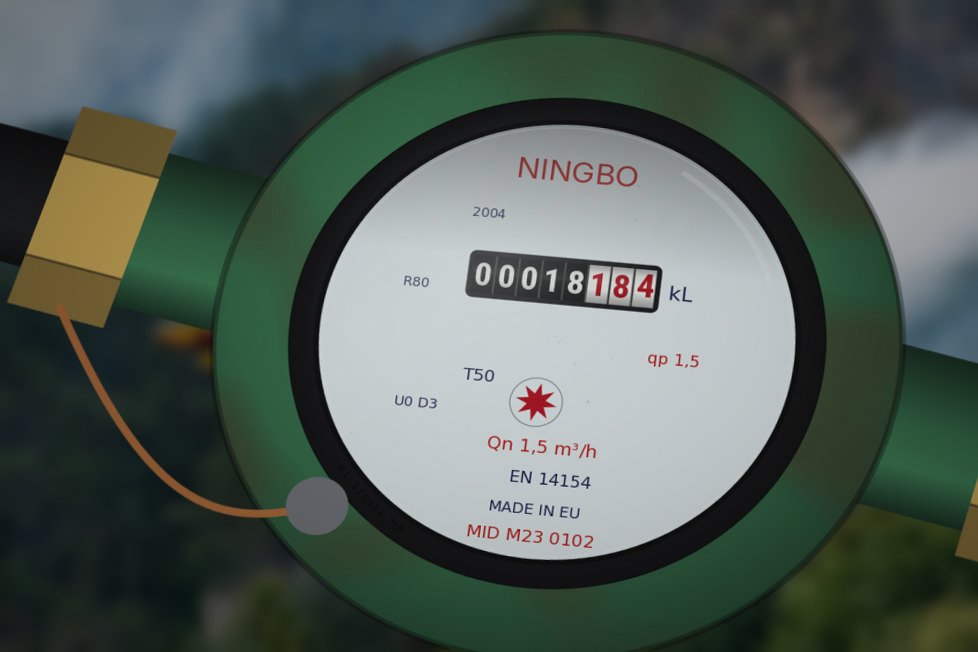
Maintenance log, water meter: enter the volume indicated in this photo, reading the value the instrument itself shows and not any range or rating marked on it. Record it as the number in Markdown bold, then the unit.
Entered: **18.184** kL
